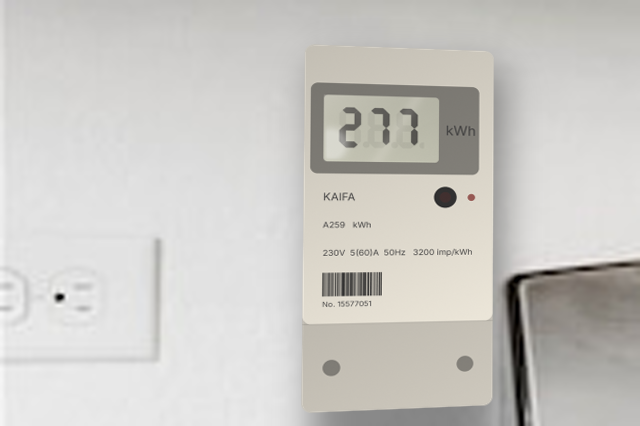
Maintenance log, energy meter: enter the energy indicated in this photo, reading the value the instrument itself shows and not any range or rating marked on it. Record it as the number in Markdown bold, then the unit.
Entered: **277** kWh
